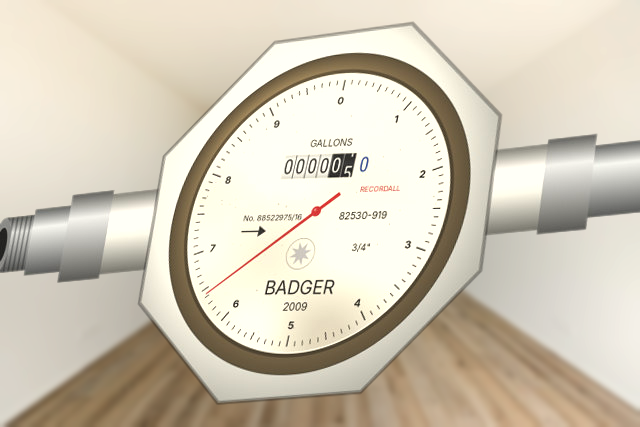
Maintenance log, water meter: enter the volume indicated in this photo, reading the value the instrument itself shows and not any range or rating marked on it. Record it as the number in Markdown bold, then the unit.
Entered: **46.4** gal
